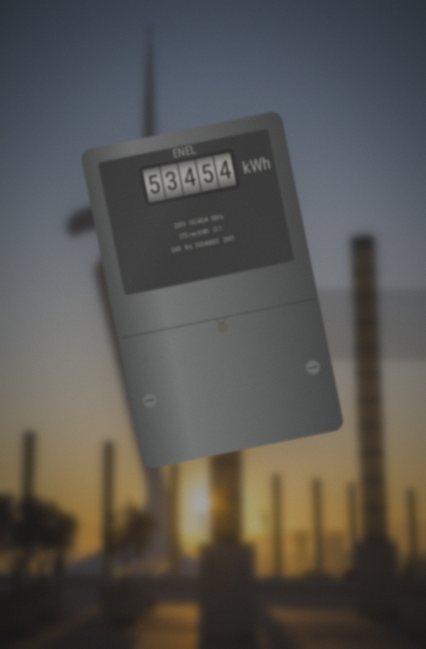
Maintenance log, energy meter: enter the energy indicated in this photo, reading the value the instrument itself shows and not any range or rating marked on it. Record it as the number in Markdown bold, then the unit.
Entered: **53454** kWh
